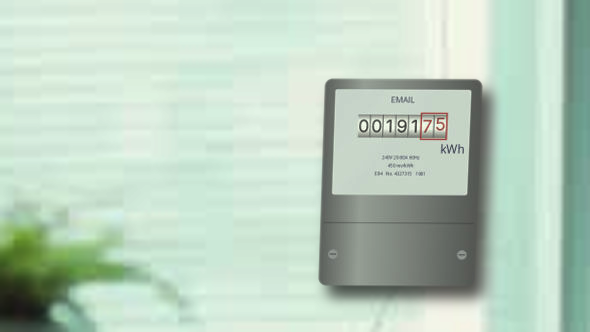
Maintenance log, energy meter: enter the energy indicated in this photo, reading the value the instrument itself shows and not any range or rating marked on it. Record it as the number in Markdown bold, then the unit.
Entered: **191.75** kWh
